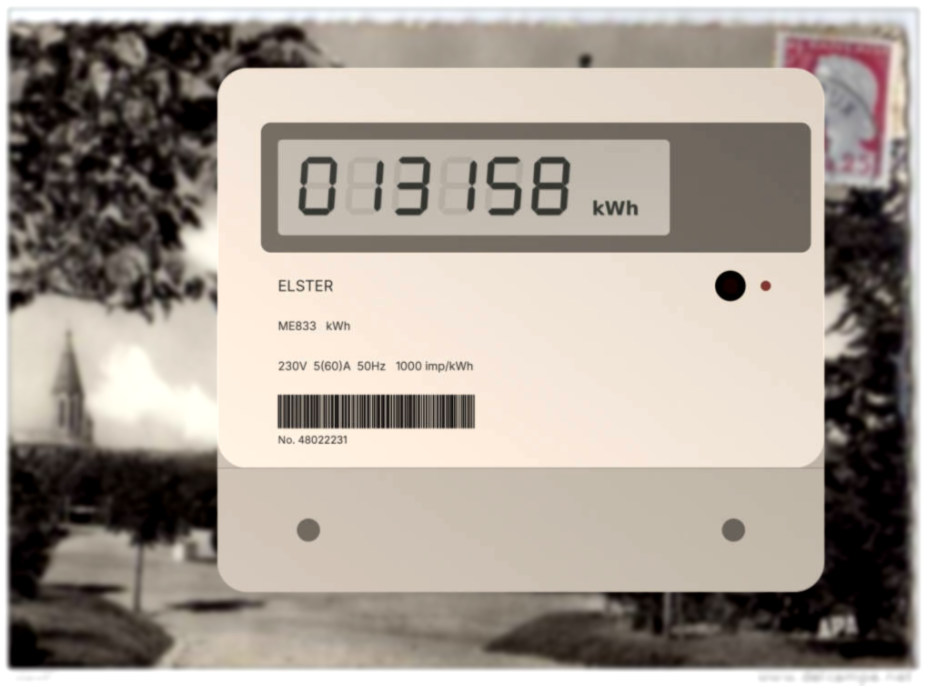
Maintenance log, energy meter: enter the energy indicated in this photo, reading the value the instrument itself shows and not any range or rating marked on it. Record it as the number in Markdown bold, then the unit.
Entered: **13158** kWh
